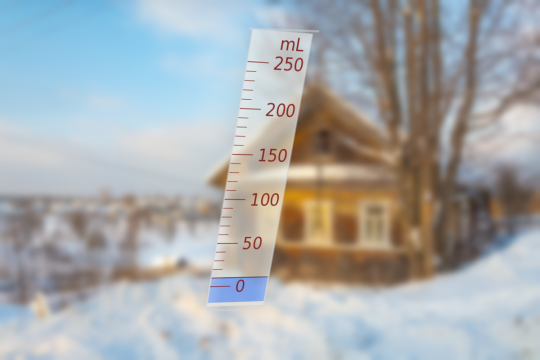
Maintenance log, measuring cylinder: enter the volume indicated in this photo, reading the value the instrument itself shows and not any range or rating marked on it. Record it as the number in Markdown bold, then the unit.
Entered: **10** mL
